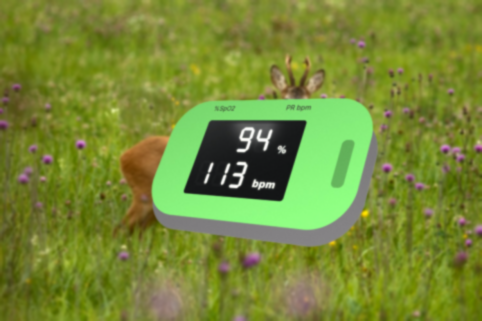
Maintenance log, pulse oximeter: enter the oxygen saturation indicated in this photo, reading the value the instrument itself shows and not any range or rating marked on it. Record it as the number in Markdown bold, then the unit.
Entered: **94** %
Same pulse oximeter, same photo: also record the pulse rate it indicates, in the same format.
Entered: **113** bpm
